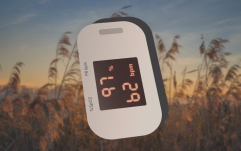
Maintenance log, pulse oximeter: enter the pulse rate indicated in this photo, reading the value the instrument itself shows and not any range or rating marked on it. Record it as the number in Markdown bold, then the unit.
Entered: **62** bpm
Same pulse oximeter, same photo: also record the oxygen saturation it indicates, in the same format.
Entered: **97** %
